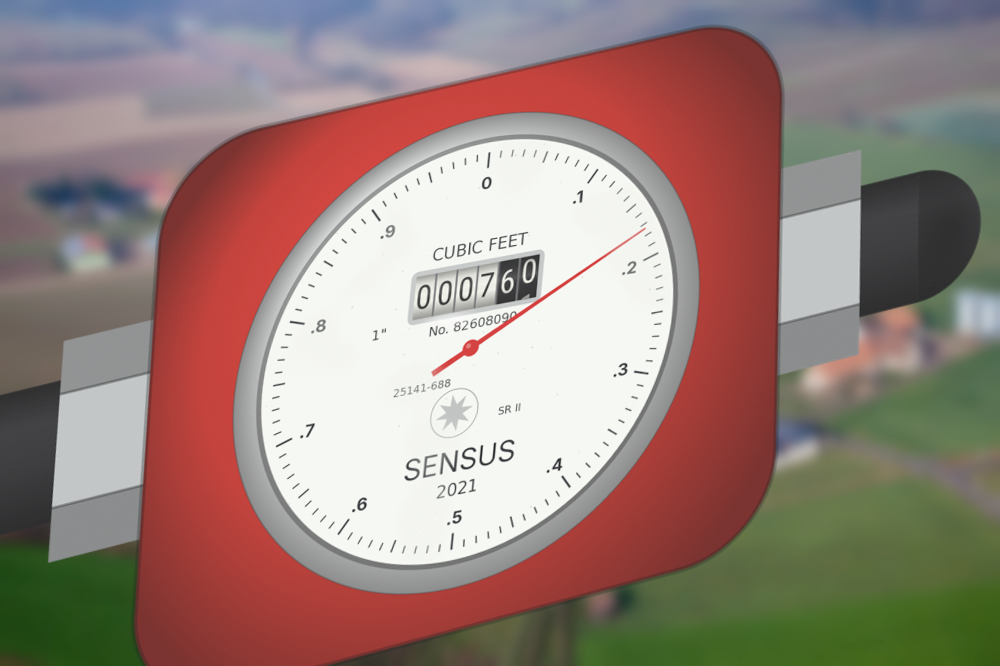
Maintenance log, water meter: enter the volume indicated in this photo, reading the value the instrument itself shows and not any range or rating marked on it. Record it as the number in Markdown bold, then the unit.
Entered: **760.17** ft³
